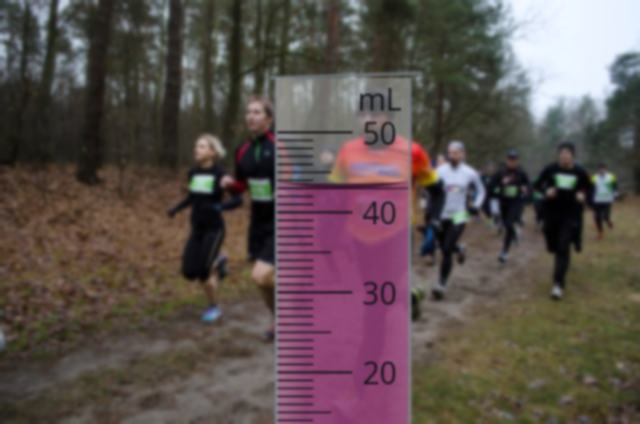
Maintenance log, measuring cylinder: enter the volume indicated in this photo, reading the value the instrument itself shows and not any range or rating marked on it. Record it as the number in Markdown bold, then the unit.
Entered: **43** mL
